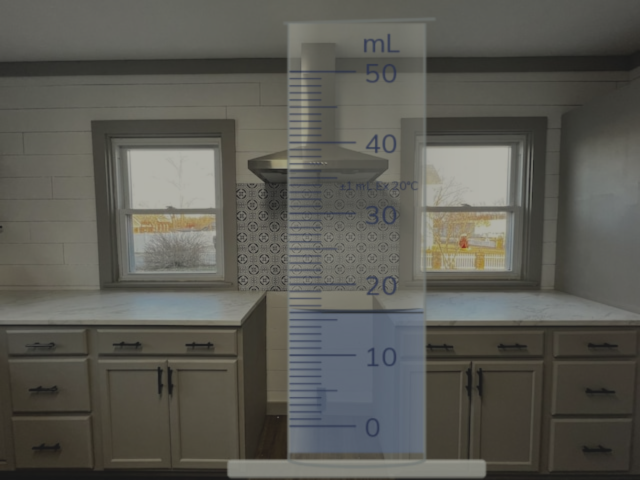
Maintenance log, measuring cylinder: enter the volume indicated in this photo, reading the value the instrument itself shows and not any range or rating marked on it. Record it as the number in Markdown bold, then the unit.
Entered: **16** mL
